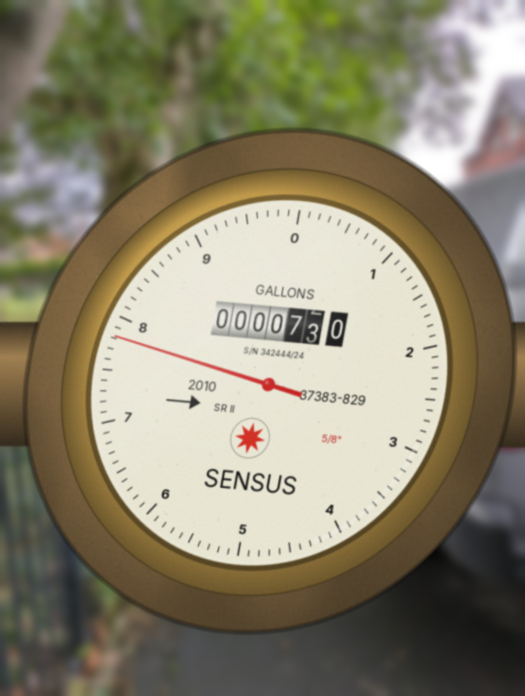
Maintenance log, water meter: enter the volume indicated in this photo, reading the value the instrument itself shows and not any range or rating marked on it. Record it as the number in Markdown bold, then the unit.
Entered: **727.8** gal
